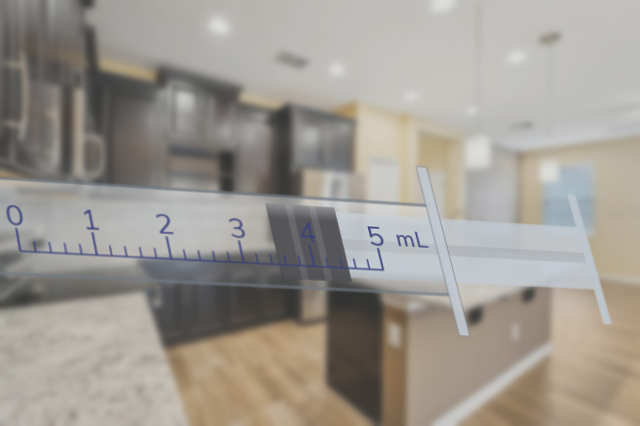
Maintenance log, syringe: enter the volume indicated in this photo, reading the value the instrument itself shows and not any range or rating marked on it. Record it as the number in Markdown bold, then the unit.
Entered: **3.5** mL
